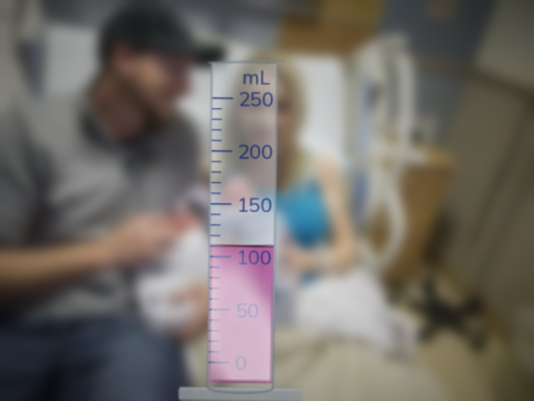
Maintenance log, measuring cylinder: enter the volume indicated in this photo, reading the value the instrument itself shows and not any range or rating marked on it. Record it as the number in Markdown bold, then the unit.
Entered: **110** mL
